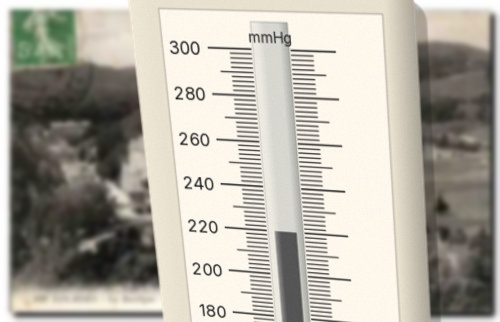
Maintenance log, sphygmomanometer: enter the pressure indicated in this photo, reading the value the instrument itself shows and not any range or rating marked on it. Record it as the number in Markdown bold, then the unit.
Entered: **220** mmHg
